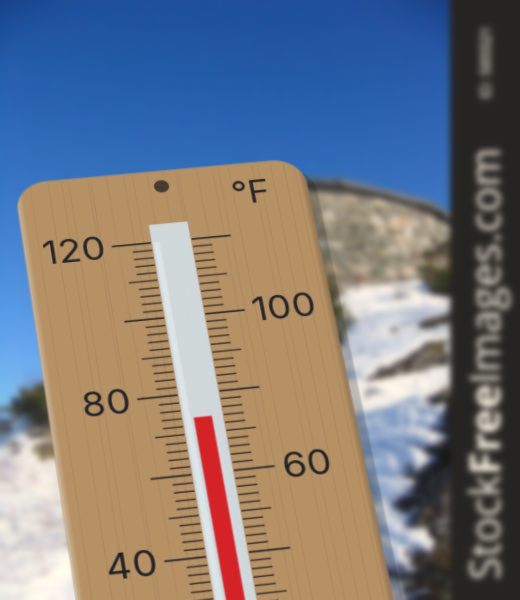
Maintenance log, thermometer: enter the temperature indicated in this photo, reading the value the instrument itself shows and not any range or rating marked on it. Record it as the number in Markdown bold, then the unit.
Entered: **74** °F
